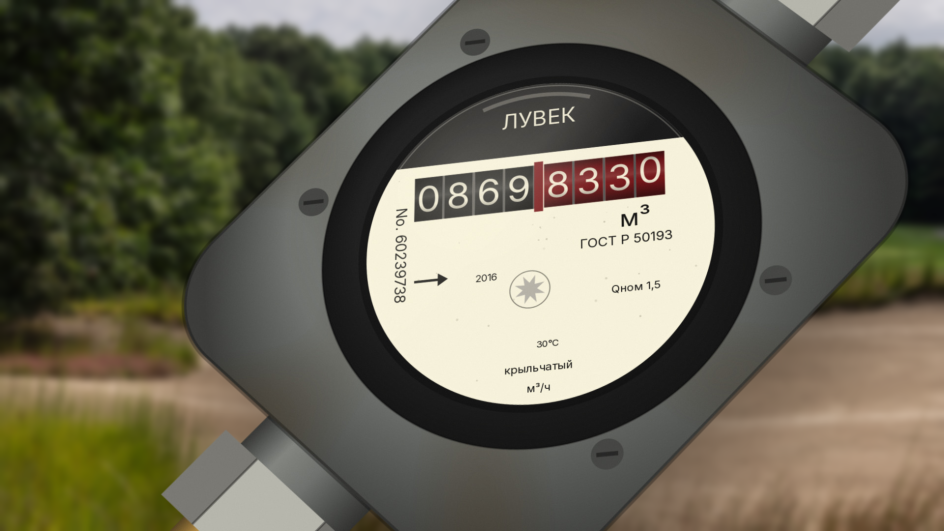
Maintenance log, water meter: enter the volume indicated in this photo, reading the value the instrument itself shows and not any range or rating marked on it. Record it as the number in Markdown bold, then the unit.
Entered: **869.8330** m³
